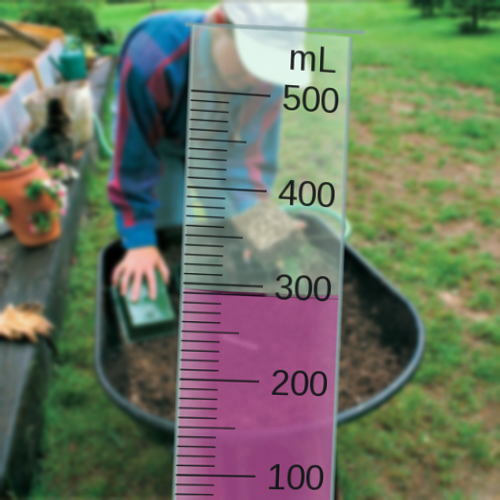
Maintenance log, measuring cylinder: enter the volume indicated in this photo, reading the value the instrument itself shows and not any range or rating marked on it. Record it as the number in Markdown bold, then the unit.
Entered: **290** mL
